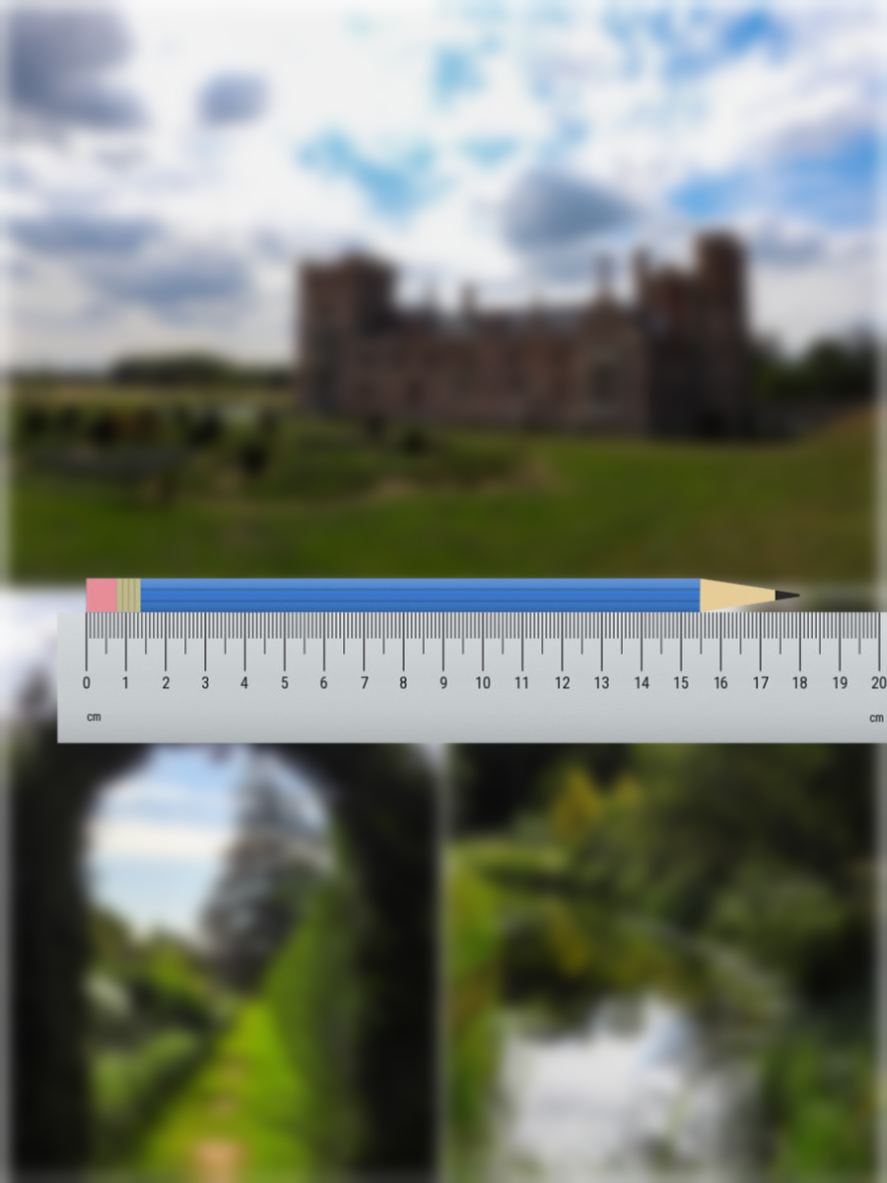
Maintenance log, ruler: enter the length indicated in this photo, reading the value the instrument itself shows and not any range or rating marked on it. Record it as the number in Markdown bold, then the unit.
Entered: **18** cm
